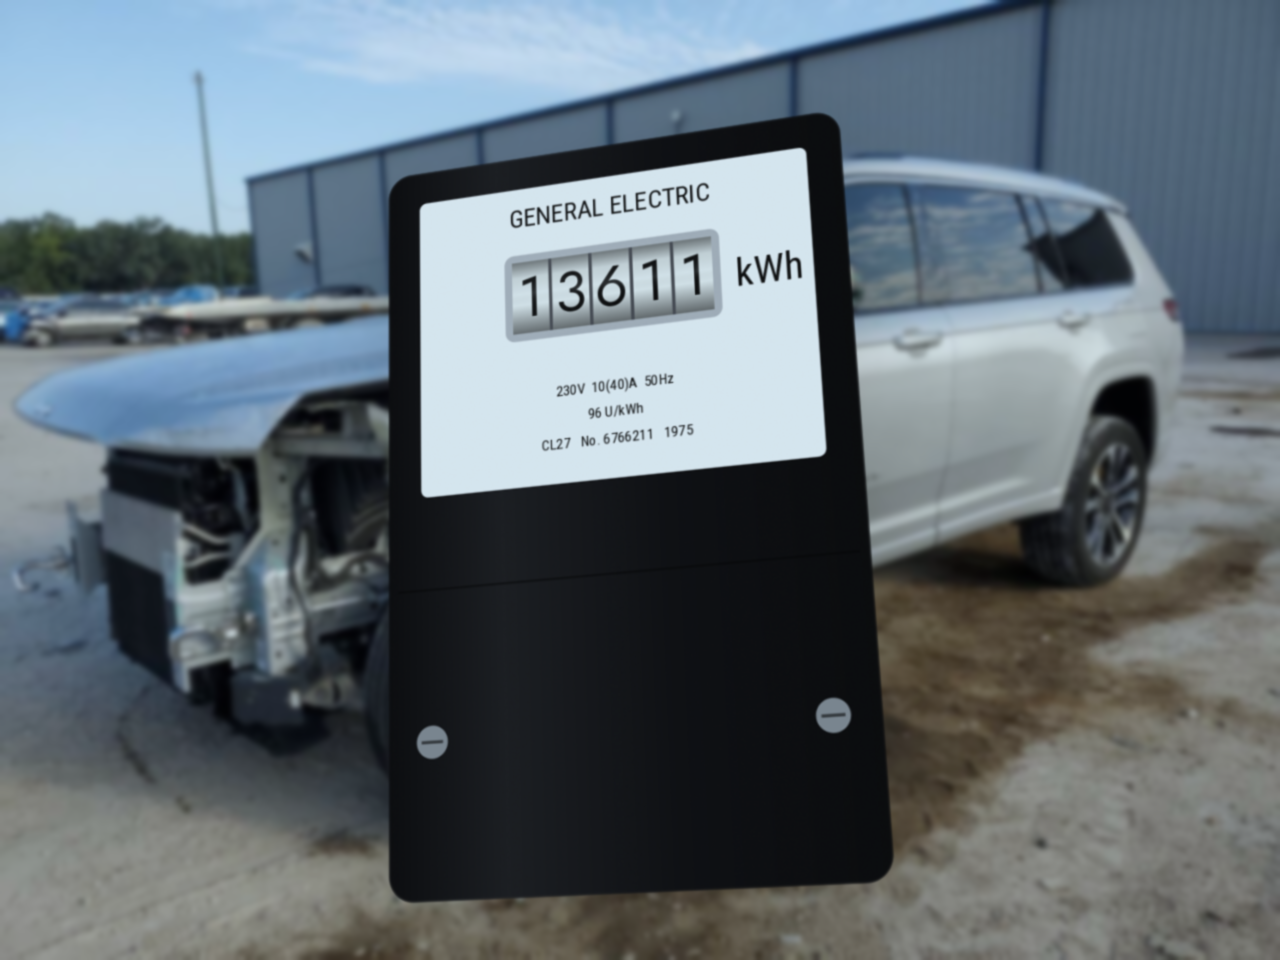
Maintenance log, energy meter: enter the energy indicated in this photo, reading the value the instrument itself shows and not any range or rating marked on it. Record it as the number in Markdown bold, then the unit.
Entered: **13611** kWh
